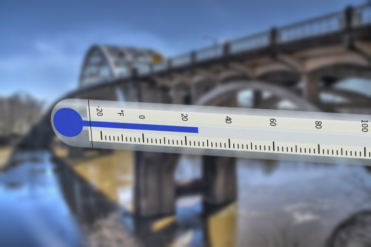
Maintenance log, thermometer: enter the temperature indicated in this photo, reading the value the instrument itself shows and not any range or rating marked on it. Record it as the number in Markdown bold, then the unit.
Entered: **26** °F
